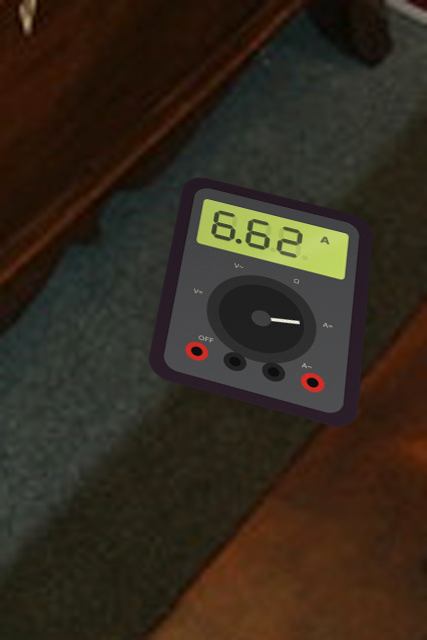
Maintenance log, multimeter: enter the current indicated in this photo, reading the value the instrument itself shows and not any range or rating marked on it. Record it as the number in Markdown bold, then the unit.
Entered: **6.62** A
